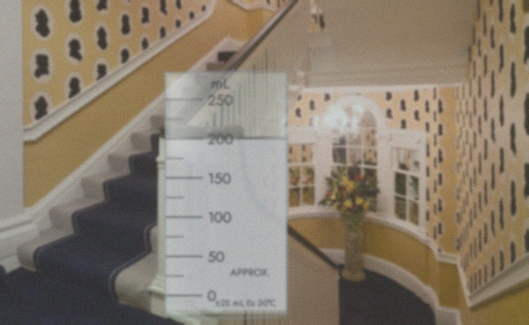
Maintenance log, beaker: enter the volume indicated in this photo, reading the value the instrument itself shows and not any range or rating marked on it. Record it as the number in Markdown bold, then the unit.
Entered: **200** mL
